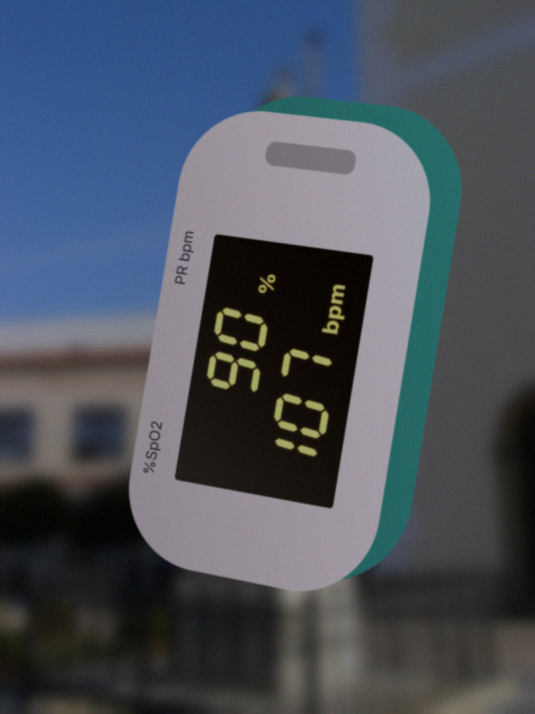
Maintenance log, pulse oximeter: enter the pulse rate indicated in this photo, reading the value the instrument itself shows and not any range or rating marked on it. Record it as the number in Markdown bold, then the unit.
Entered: **107** bpm
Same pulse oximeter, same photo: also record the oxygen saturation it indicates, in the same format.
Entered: **90** %
